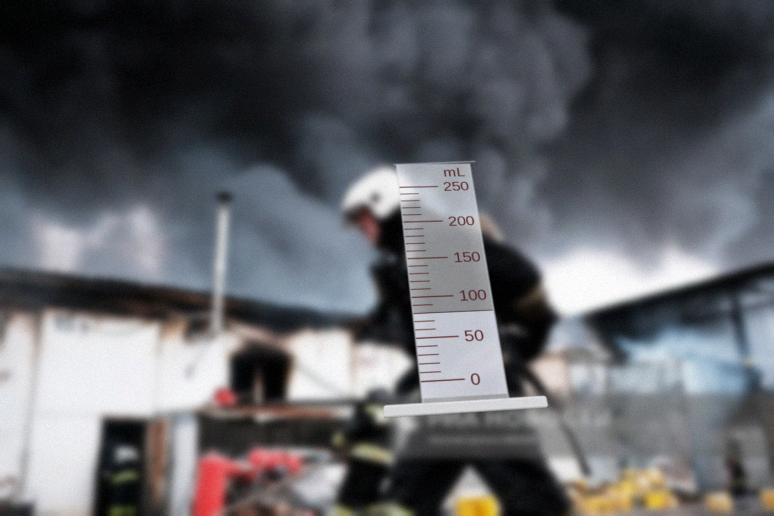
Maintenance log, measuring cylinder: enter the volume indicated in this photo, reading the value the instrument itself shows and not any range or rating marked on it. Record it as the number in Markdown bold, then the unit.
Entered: **80** mL
